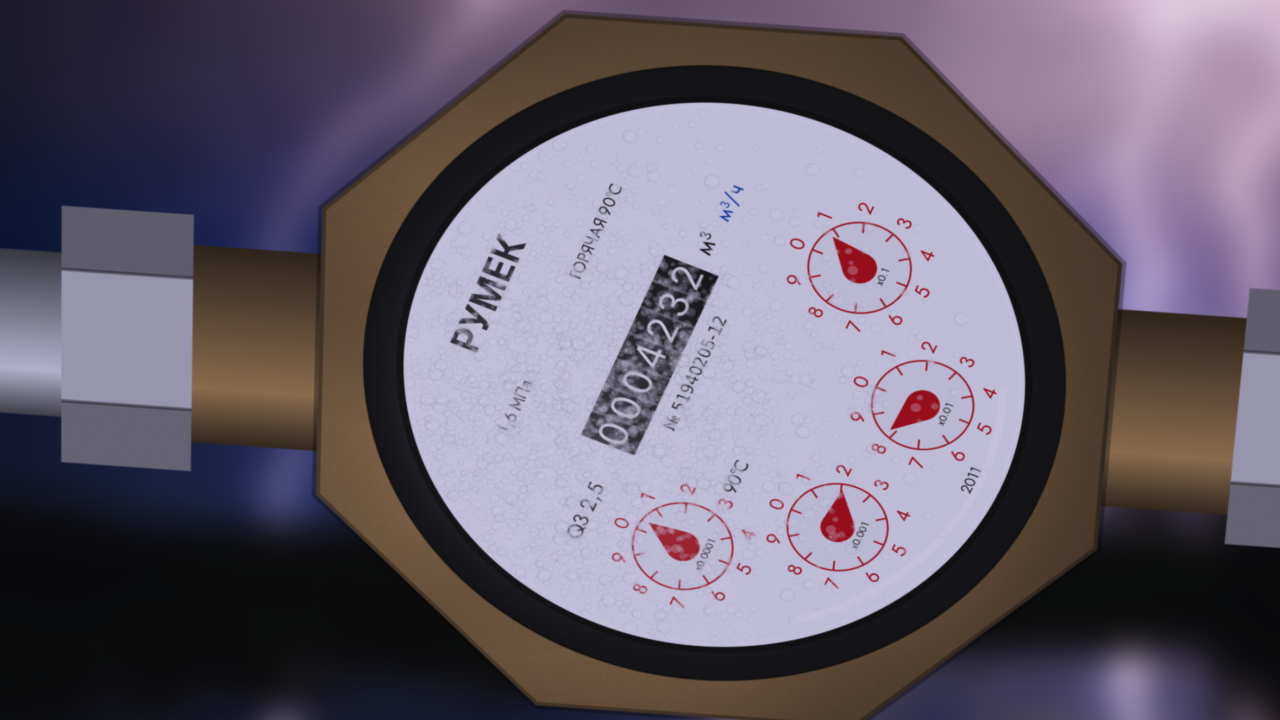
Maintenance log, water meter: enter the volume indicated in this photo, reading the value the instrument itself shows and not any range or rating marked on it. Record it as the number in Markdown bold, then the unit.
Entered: **4232.0820** m³
